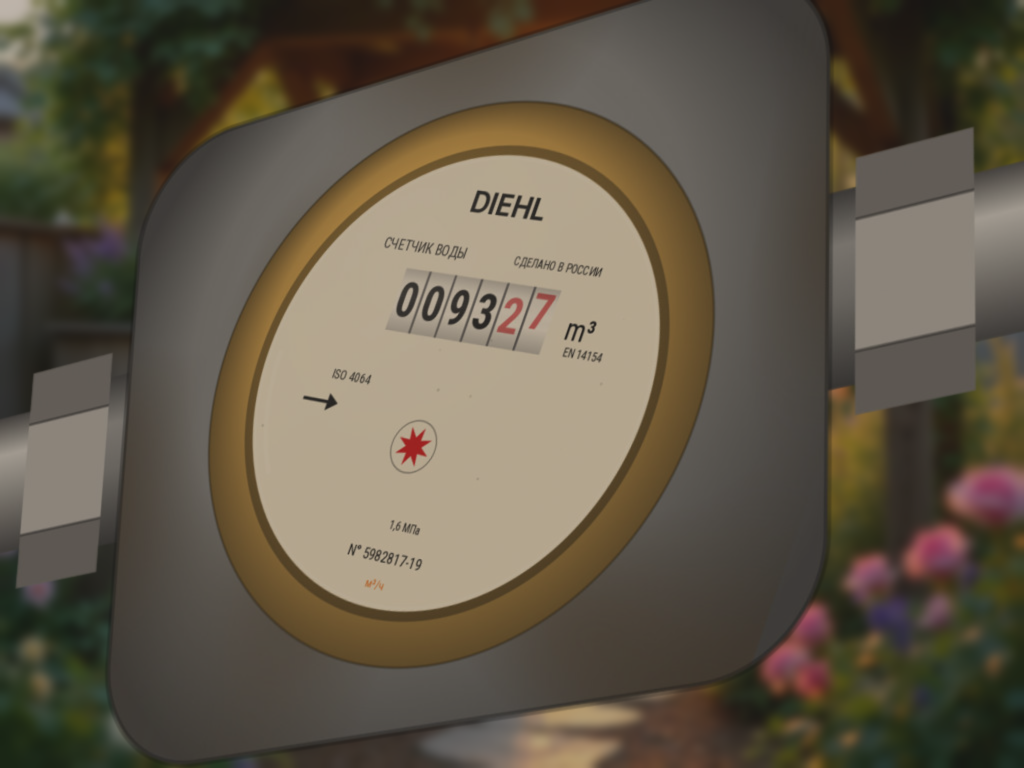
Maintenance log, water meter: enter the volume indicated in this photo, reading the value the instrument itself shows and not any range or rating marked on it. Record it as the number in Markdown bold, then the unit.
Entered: **93.27** m³
